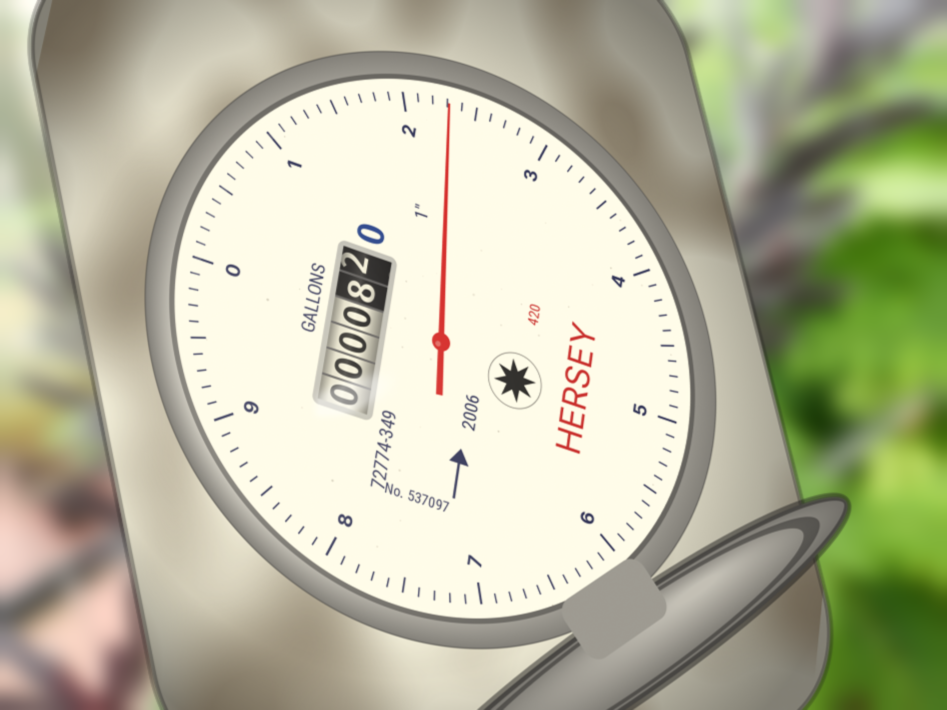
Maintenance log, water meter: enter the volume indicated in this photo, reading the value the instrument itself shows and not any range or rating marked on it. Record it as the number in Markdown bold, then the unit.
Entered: **822.3** gal
